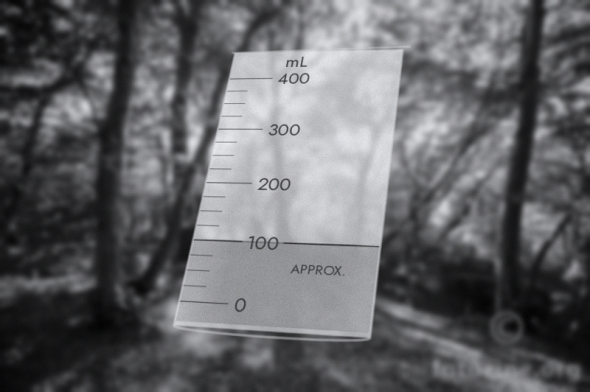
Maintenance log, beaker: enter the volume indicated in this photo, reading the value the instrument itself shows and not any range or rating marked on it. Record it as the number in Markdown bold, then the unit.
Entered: **100** mL
